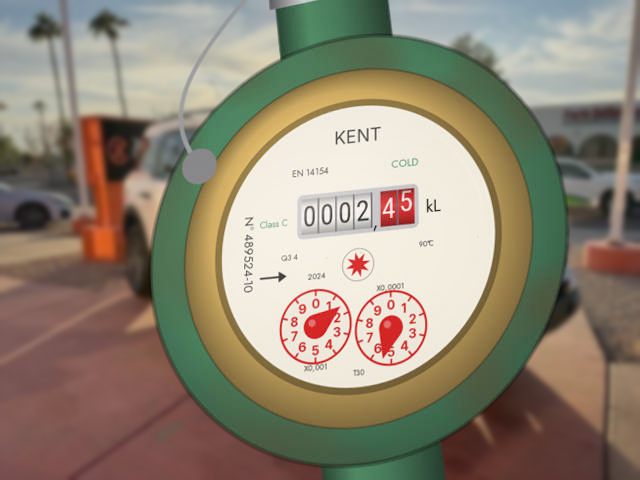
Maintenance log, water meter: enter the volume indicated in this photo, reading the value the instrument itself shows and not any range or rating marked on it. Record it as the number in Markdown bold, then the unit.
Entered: **2.4515** kL
